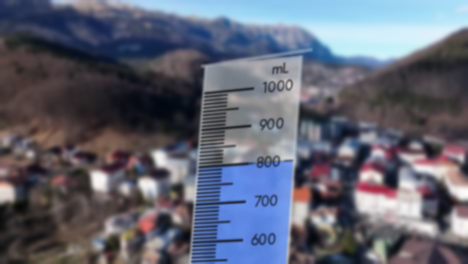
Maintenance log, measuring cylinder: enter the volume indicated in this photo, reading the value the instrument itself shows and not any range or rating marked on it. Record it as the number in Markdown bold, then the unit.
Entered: **800** mL
